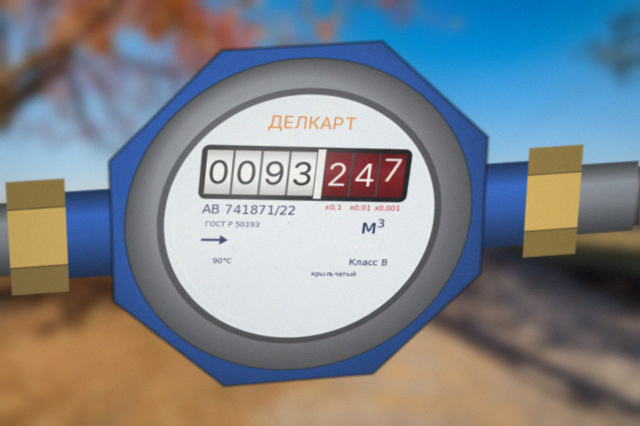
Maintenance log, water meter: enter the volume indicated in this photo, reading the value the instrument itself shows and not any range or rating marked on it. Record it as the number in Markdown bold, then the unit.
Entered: **93.247** m³
